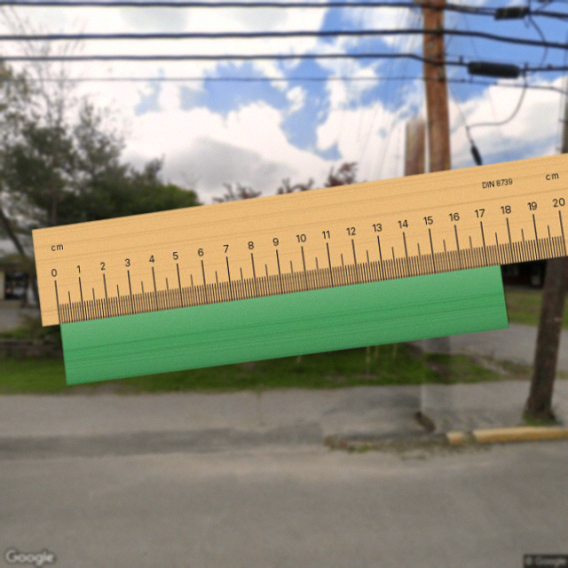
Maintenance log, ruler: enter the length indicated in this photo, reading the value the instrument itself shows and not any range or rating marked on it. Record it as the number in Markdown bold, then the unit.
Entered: **17.5** cm
